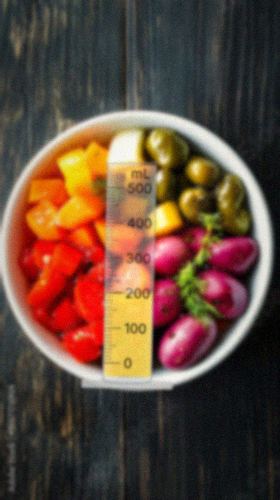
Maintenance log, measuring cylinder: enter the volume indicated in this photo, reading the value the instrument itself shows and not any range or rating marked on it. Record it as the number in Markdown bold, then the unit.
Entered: **200** mL
